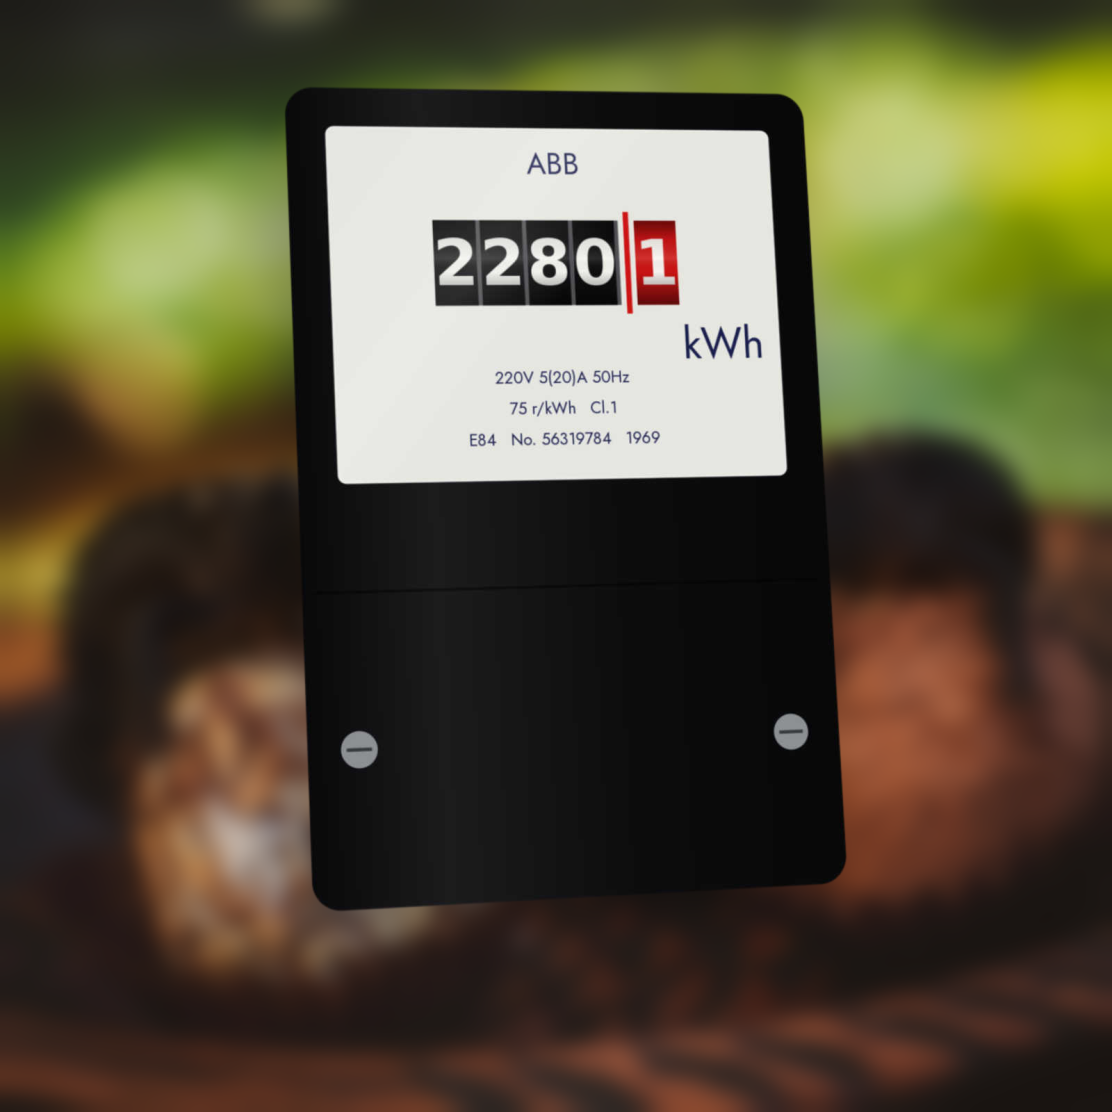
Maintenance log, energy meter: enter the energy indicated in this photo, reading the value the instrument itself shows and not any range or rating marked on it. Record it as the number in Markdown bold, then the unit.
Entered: **2280.1** kWh
